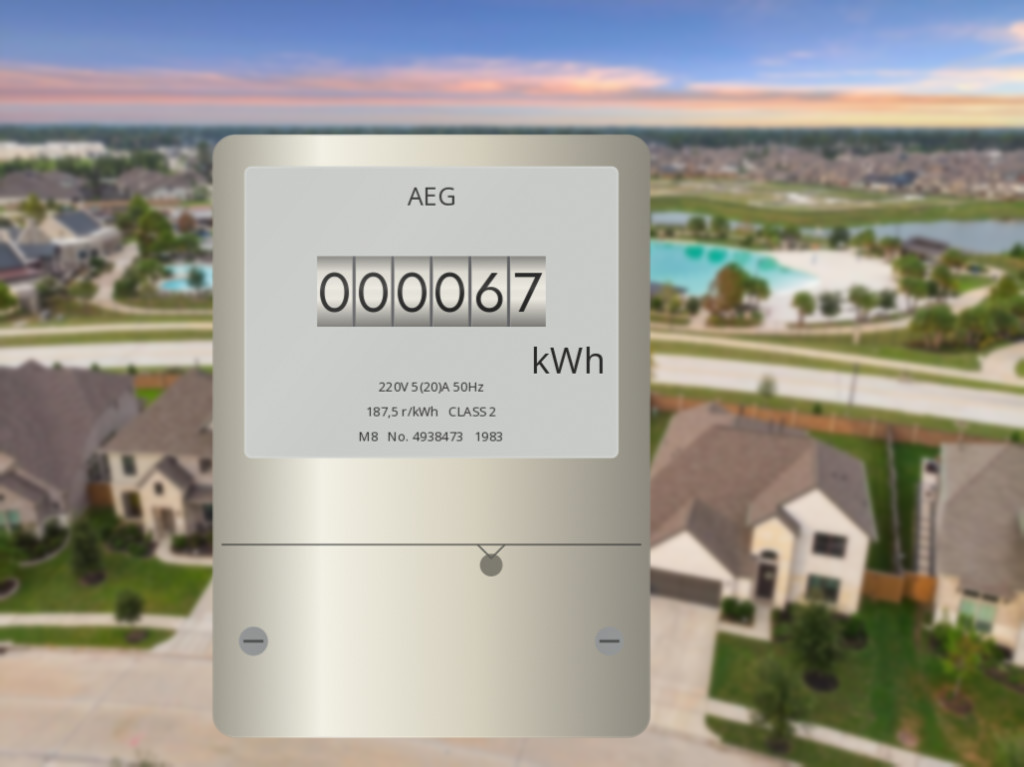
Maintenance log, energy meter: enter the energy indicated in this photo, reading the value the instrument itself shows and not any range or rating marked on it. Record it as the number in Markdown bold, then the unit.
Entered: **67** kWh
